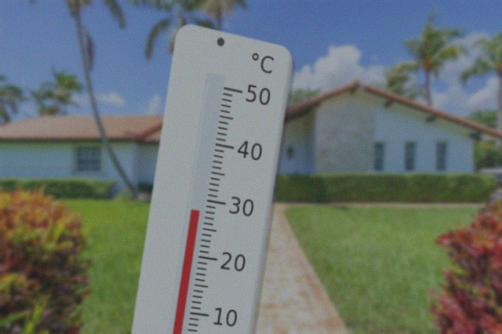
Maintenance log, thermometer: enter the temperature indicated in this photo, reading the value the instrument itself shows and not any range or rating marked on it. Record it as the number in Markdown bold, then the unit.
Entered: **28** °C
